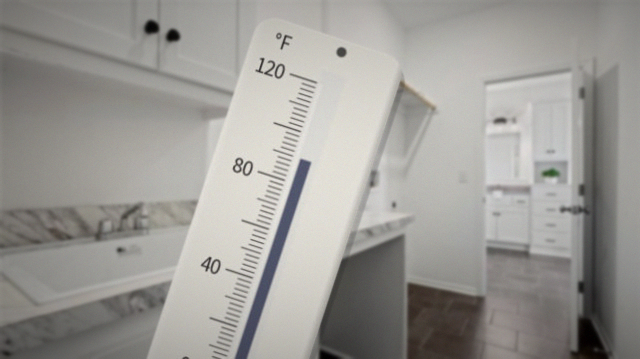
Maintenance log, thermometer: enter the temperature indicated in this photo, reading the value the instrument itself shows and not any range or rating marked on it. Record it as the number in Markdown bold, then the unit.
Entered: **90** °F
